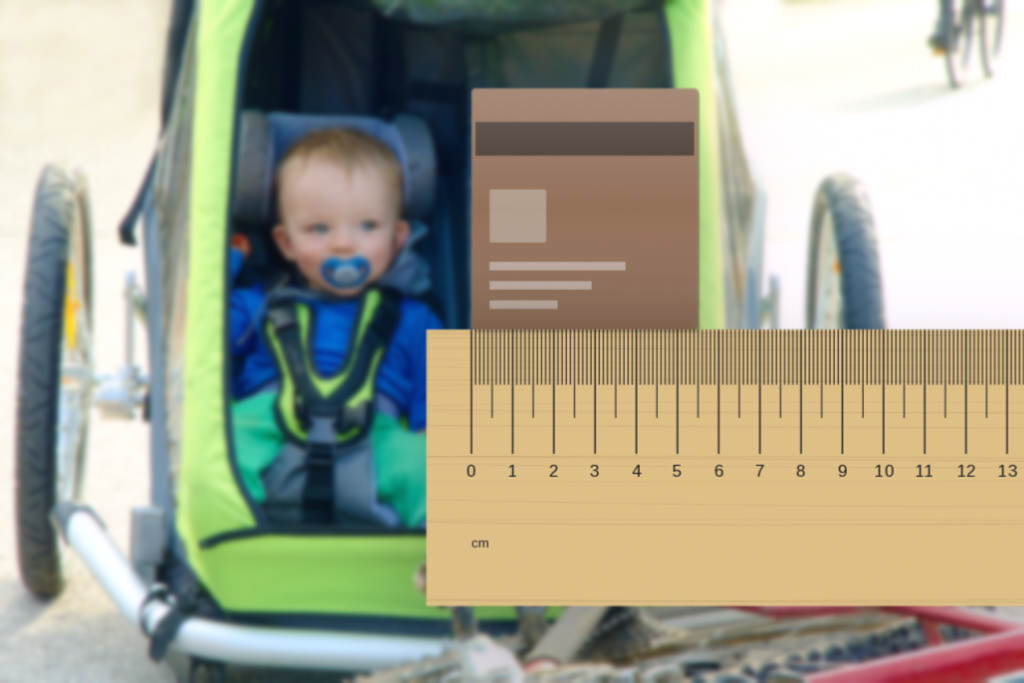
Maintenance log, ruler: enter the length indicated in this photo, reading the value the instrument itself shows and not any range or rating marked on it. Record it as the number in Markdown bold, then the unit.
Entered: **5.5** cm
